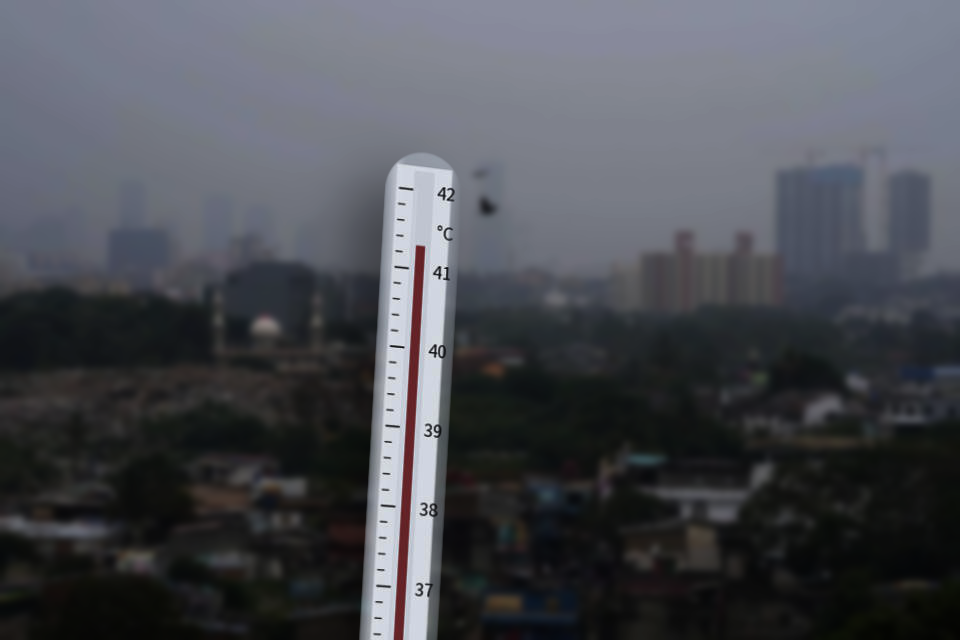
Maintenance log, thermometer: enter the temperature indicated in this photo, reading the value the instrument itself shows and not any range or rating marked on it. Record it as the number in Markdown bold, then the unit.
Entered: **41.3** °C
